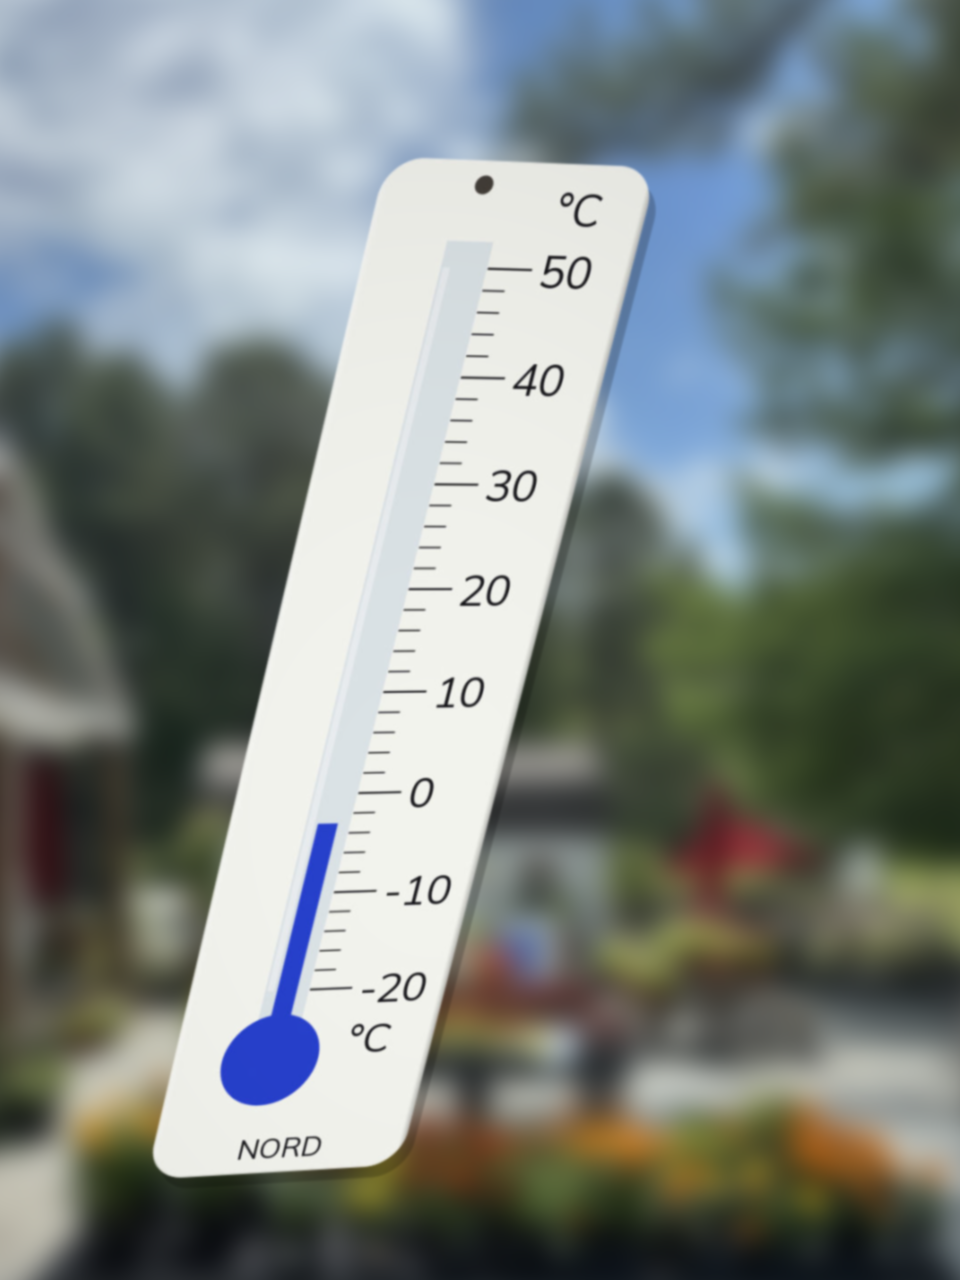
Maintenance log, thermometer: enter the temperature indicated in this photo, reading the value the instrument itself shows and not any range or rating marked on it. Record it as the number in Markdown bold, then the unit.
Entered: **-3** °C
